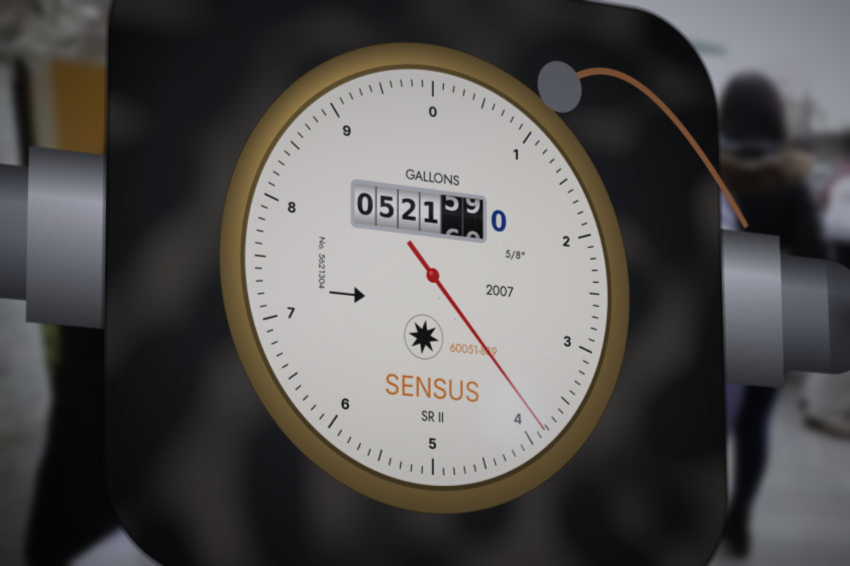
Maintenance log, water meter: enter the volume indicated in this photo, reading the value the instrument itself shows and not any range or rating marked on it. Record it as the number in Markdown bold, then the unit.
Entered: **521593.8** gal
